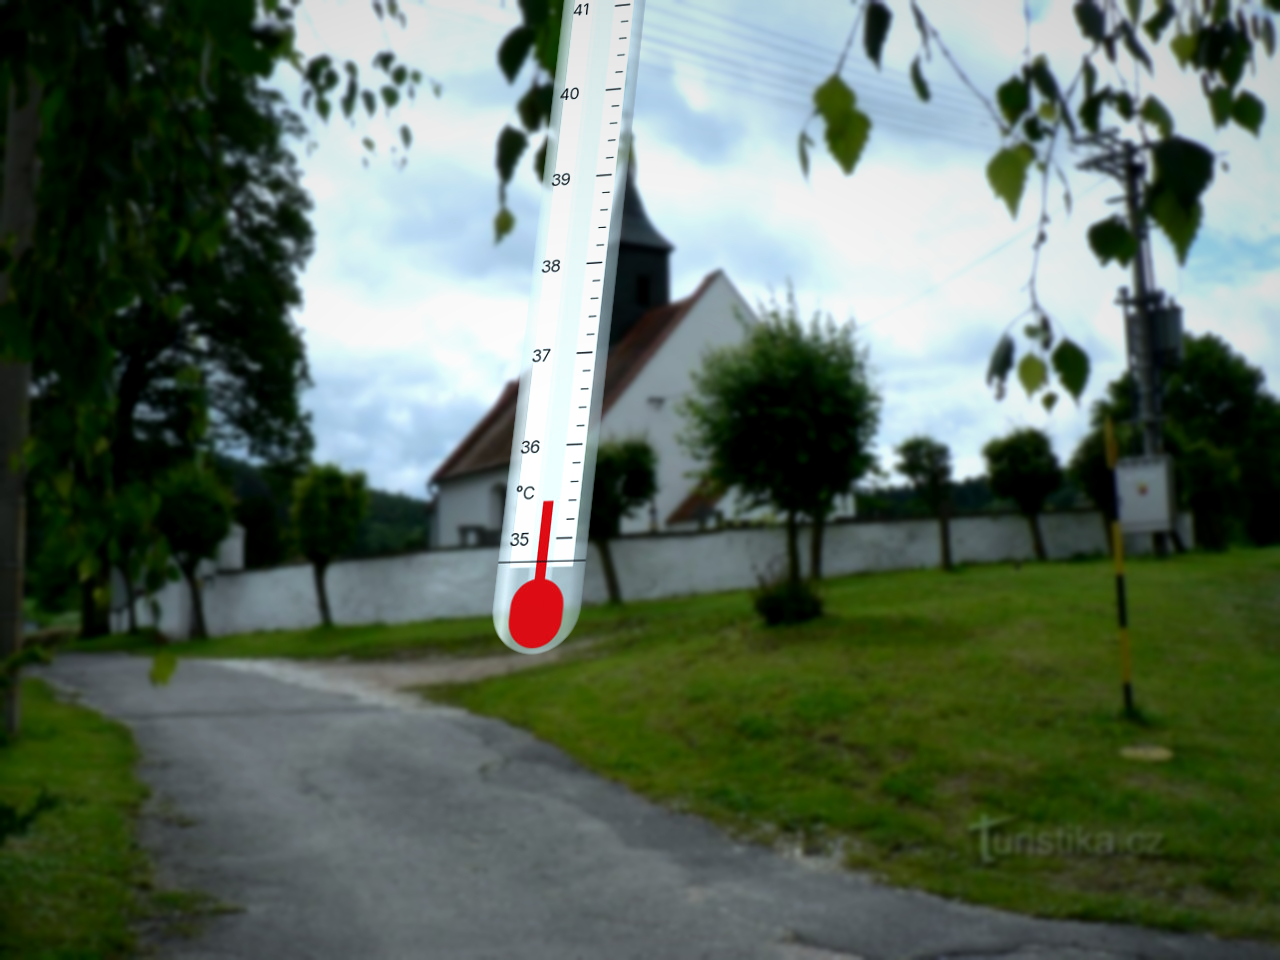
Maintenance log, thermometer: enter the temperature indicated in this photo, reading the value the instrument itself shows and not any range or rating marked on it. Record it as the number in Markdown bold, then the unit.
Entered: **35.4** °C
